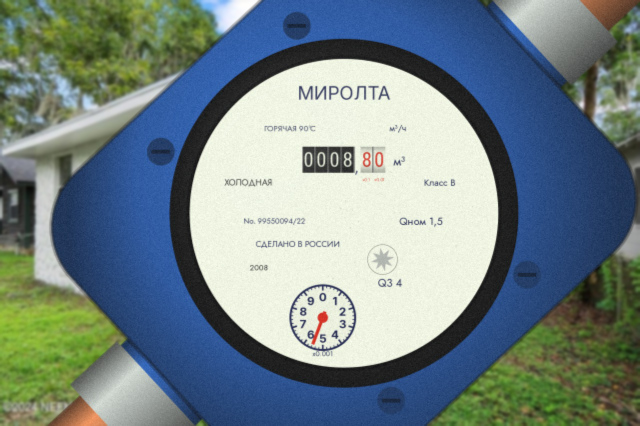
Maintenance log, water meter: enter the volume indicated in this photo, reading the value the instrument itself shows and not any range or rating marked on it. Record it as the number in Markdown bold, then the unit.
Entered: **8.805** m³
